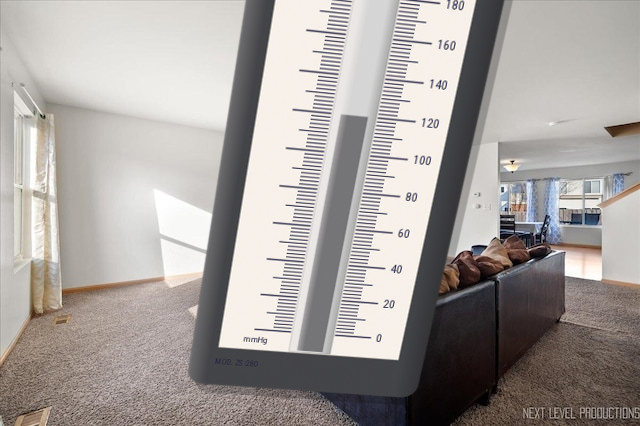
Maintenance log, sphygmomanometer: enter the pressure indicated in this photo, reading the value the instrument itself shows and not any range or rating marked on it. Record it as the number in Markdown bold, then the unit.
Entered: **120** mmHg
